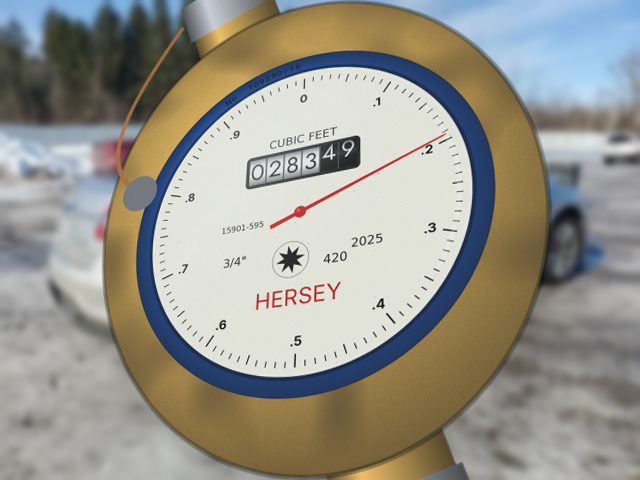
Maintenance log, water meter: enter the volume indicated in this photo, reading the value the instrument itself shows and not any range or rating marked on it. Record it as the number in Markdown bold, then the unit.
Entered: **28349.19** ft³
